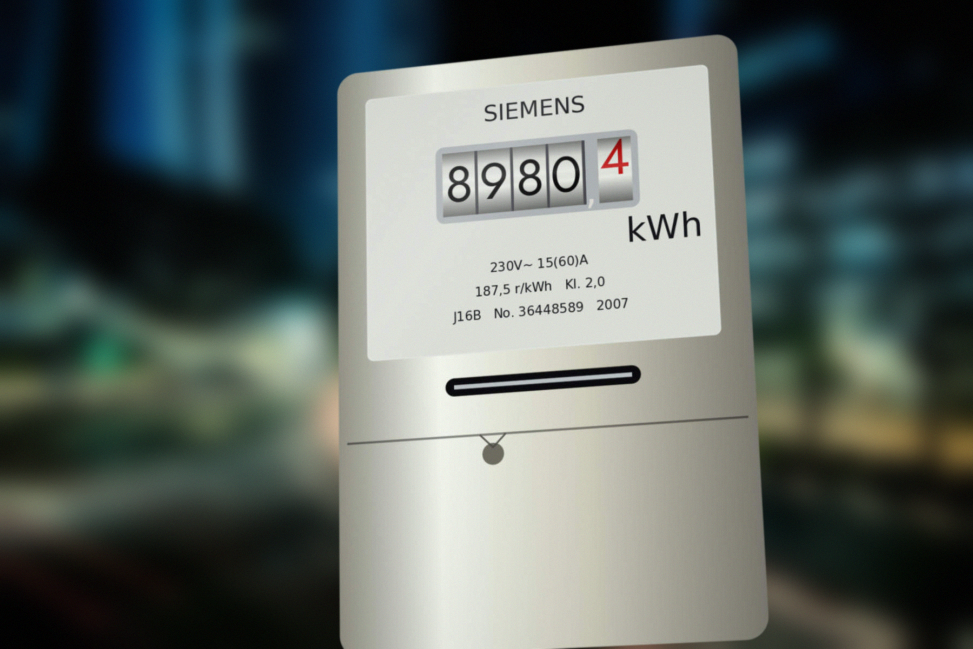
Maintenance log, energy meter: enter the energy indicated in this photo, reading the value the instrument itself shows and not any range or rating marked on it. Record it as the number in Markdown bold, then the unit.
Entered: **8980.4** kWh
